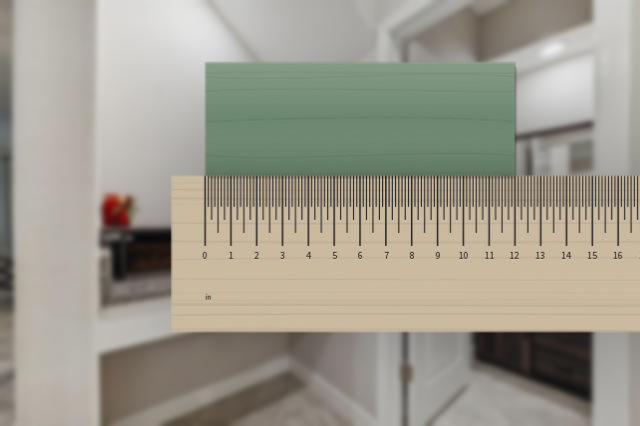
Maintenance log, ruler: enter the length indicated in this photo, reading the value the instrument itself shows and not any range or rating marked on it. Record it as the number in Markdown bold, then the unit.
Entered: **12** in
